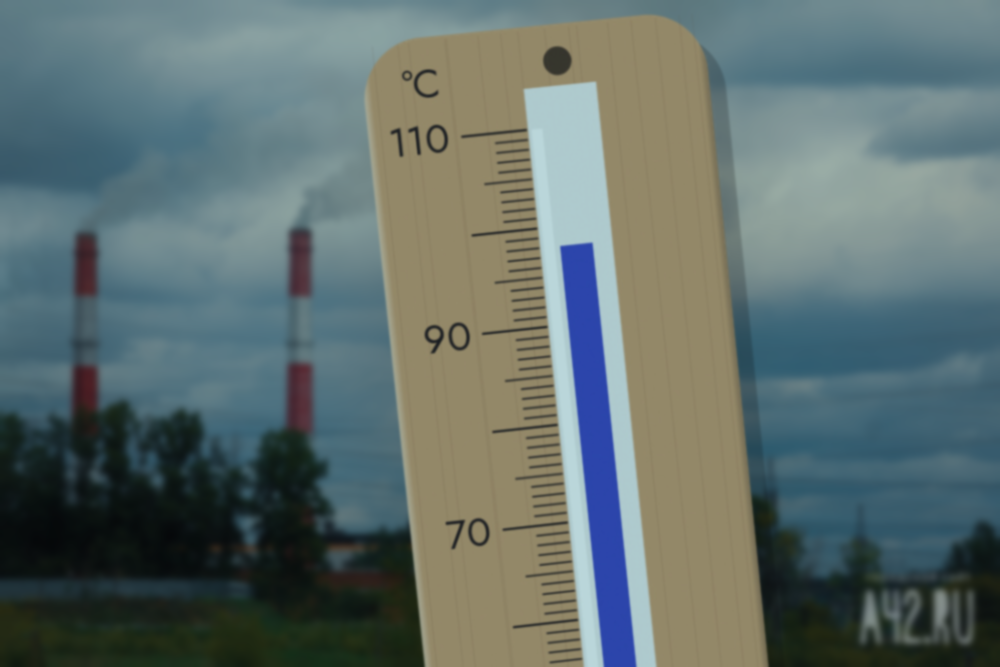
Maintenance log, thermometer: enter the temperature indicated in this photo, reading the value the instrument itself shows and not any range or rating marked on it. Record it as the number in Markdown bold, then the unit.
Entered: **98** °C
